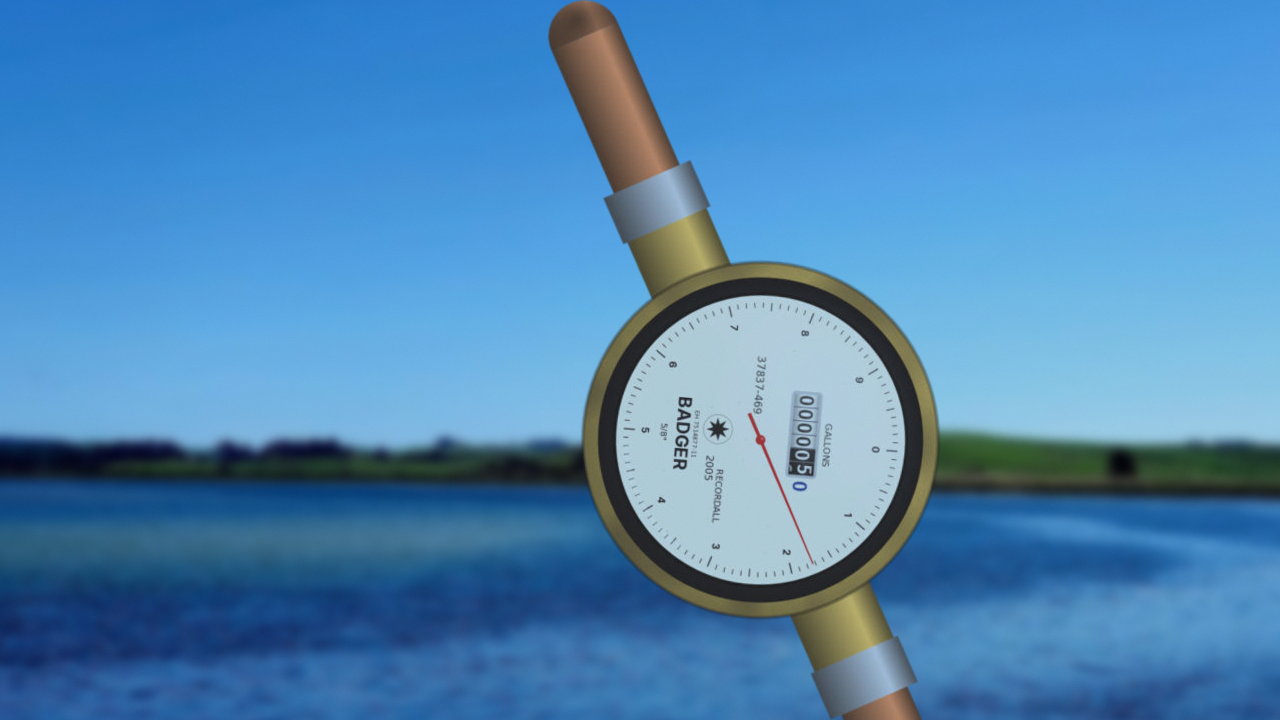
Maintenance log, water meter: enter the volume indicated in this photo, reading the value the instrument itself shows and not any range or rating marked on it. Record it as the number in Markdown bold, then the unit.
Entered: **51.7** gal
